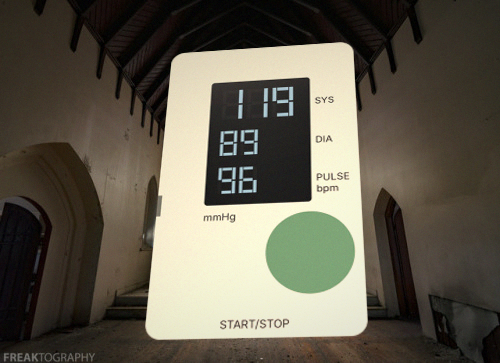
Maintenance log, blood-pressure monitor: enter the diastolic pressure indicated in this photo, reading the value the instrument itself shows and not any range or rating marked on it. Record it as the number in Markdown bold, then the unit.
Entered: **89** mmHg
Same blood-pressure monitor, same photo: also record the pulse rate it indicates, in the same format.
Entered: **96** bpm
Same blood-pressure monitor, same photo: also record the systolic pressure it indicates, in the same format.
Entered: **119** mmHg
